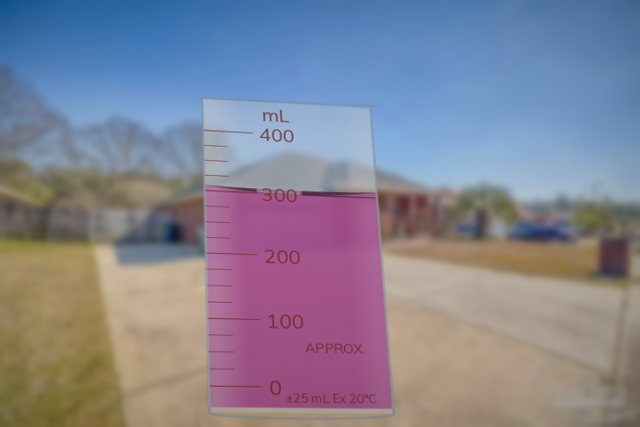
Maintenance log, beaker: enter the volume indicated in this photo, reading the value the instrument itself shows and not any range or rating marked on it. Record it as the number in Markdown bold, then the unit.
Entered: **300** mL
